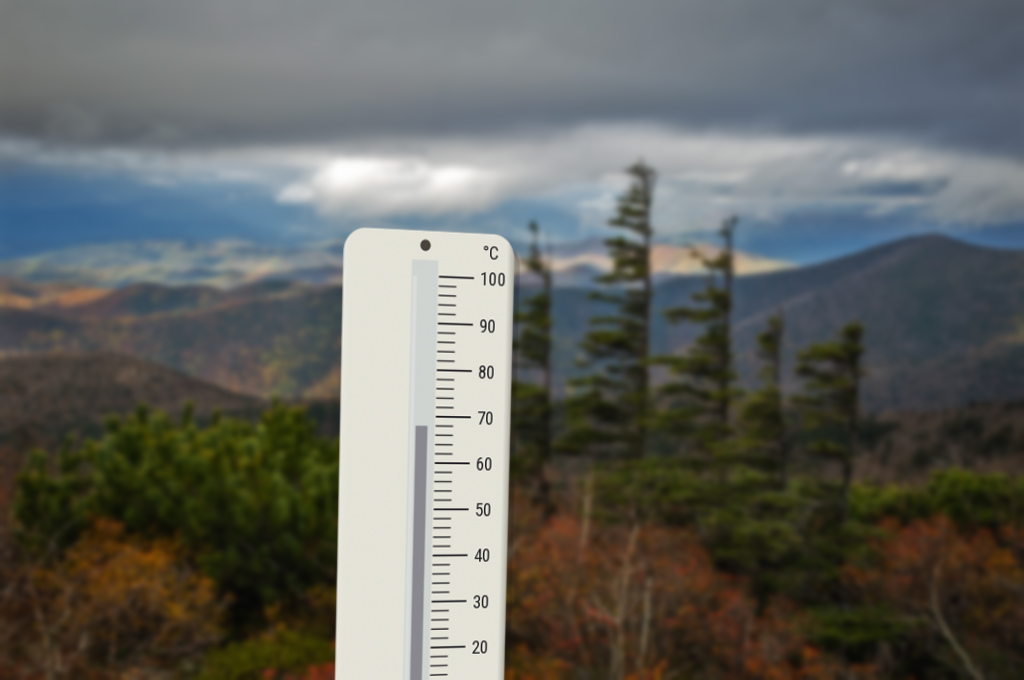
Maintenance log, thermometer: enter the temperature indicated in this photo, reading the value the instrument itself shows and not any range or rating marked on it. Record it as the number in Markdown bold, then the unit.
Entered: **68** °C
